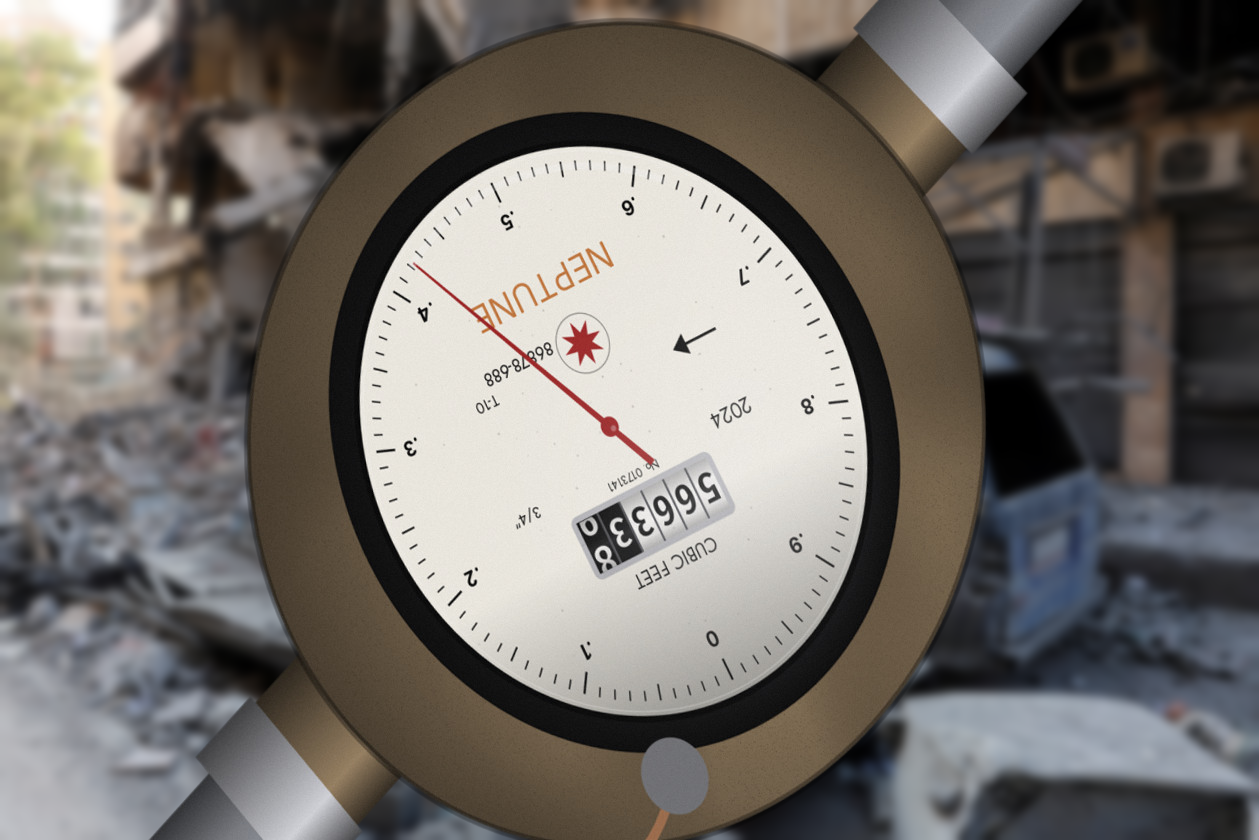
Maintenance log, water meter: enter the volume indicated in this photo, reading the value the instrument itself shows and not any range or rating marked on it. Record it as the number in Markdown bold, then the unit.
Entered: **566338.42** ft³
